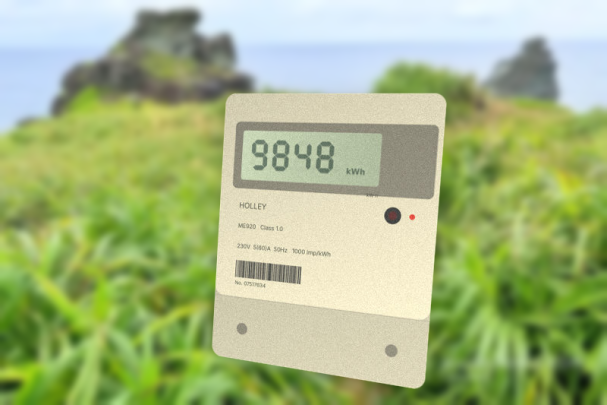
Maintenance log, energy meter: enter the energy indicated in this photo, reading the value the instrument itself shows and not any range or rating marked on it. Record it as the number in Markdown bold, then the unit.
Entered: **9848** kWh
